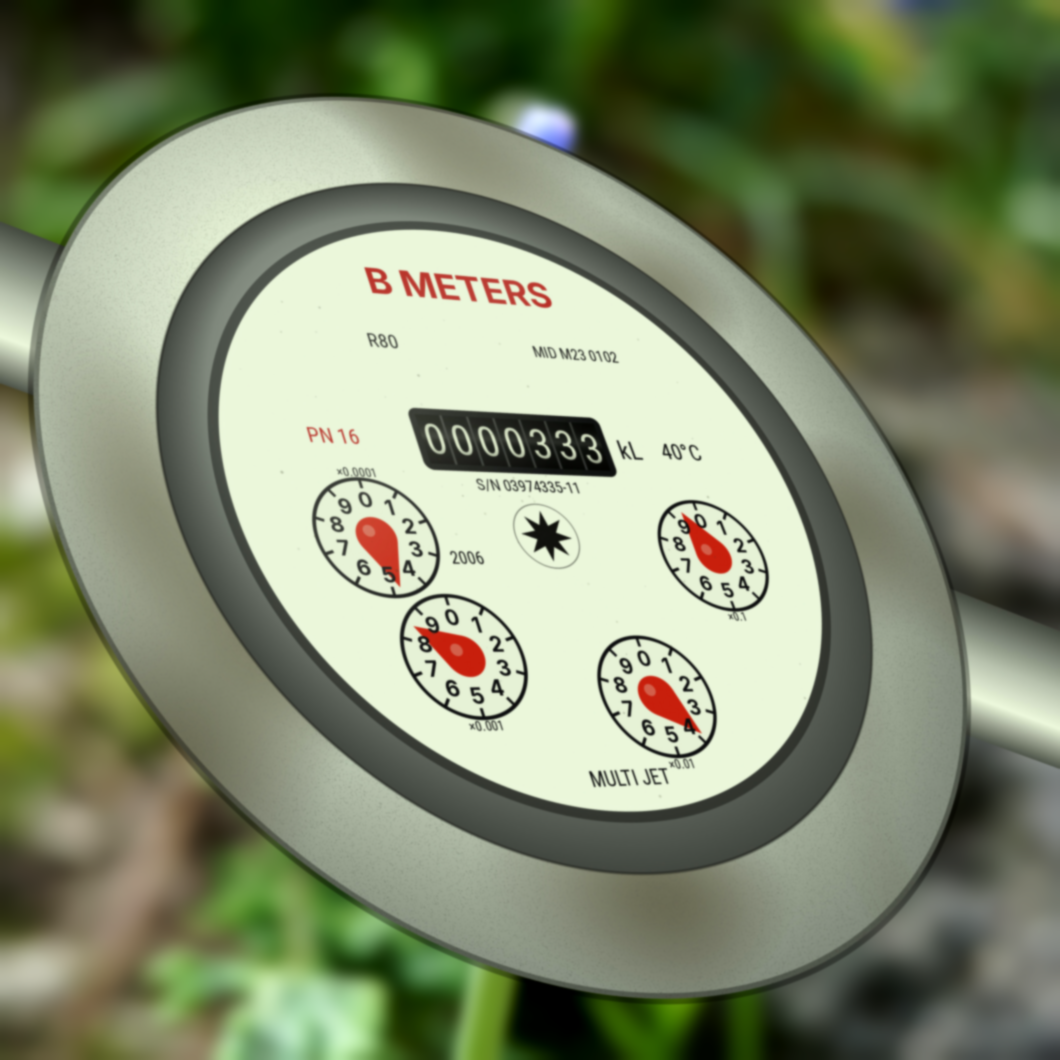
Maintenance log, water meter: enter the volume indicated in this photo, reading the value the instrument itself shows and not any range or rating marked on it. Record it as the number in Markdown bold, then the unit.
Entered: **332.9384** kL
